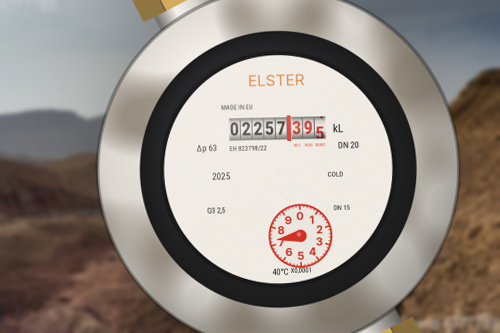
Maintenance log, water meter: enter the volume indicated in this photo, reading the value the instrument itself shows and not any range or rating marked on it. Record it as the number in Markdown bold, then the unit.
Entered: **2257.3947** kL
